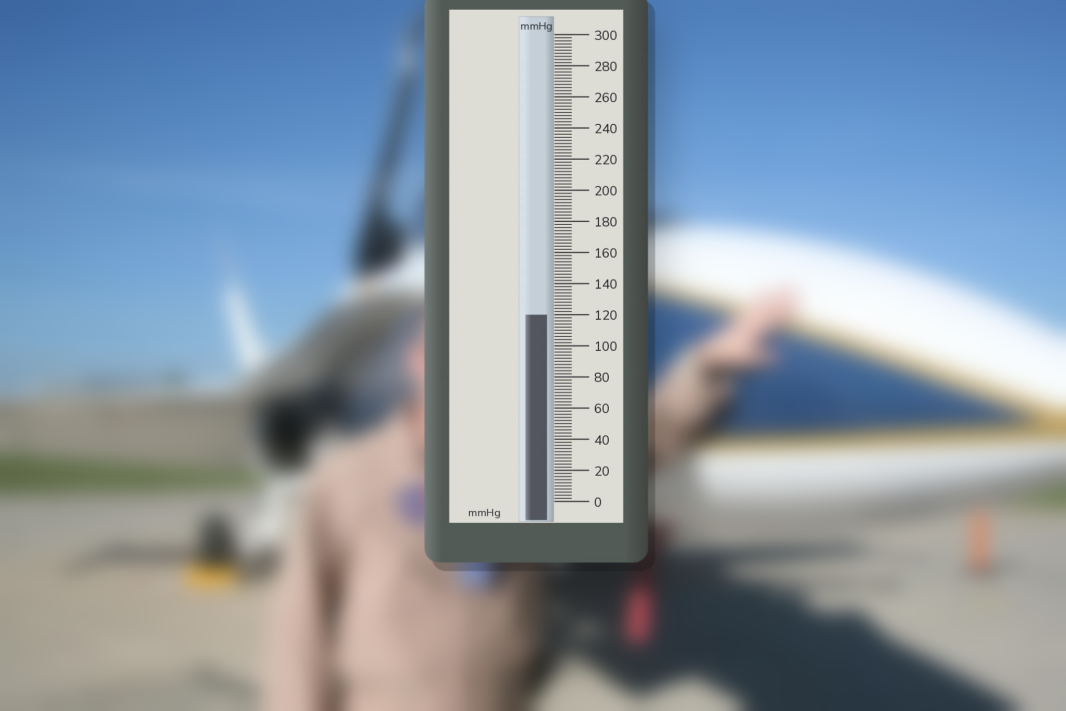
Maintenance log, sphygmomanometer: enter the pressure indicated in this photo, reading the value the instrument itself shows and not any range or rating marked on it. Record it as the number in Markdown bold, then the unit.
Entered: **120** mmHg
